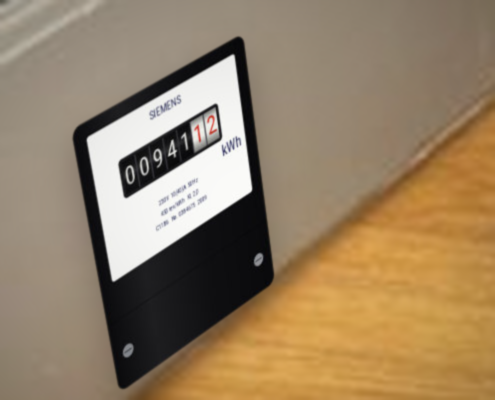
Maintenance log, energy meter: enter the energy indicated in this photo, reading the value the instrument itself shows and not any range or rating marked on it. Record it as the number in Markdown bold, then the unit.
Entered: **941.12** kWh
